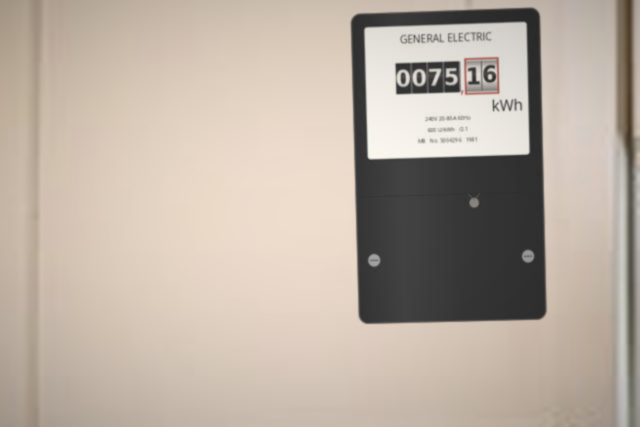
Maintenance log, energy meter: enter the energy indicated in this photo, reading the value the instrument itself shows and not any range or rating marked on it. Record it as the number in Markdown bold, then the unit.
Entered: **75.16** kWh
